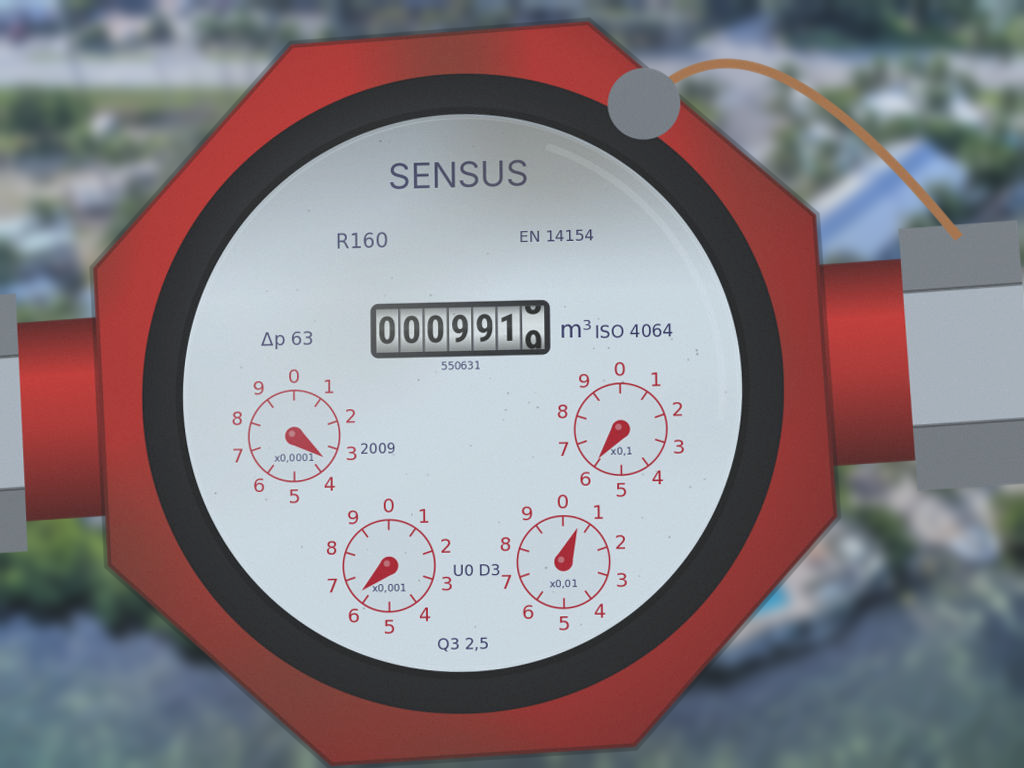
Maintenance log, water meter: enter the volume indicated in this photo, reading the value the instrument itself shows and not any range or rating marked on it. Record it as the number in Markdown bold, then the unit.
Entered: **9918.6063** m³
